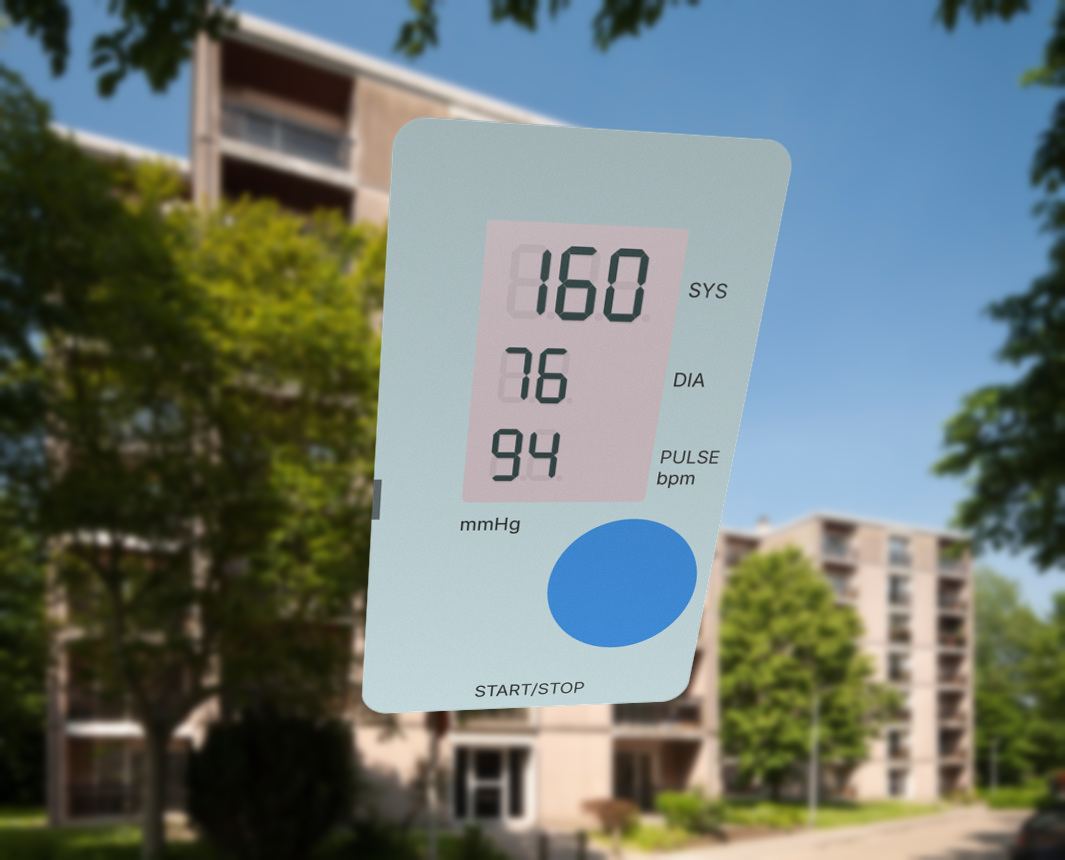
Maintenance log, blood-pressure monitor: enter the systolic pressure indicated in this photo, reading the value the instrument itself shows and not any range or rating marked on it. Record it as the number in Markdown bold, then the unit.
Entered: **160** mmHg
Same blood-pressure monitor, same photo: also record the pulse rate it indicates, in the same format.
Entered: **94** bpm
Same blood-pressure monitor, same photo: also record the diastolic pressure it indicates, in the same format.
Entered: **76** mmHg
